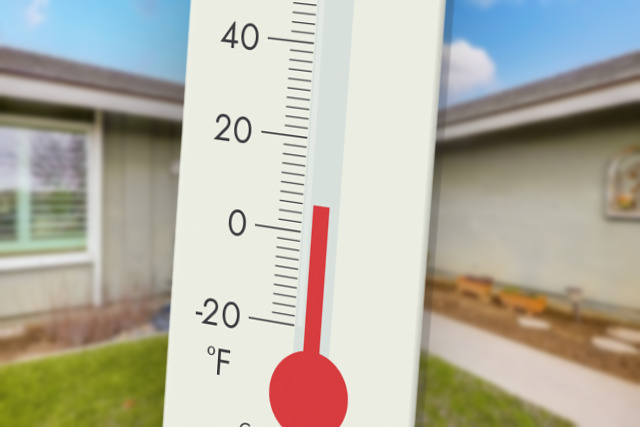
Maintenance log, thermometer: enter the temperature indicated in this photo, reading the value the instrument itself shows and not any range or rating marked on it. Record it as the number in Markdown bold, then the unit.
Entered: **6** °F
